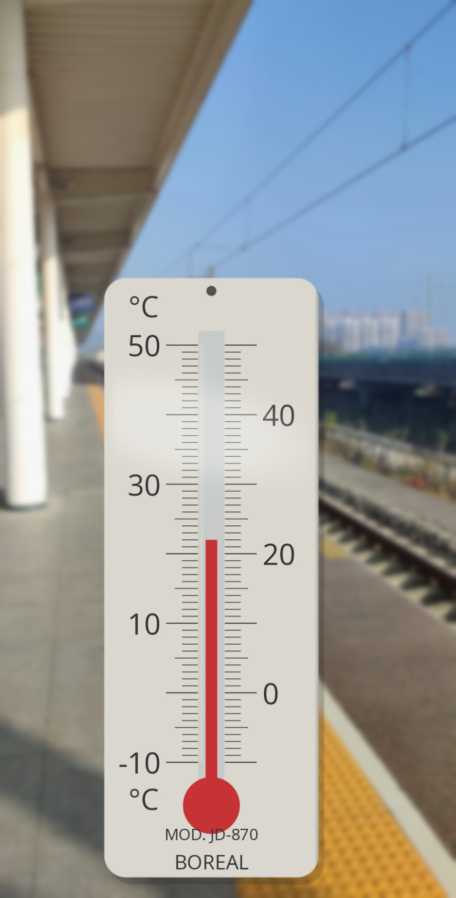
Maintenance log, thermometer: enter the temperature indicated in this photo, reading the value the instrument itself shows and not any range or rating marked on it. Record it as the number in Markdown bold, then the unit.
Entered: **22** °C
